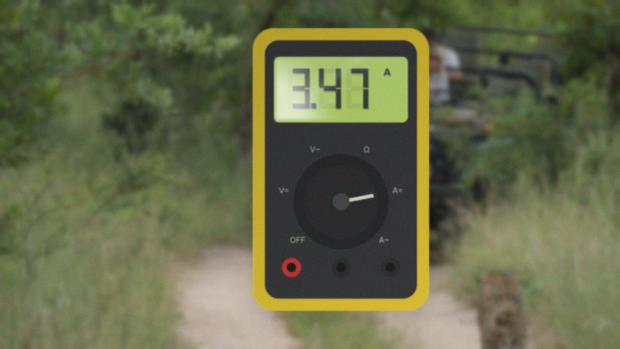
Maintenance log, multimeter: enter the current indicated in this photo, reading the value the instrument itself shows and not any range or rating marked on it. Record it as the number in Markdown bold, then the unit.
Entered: **3.47** A
